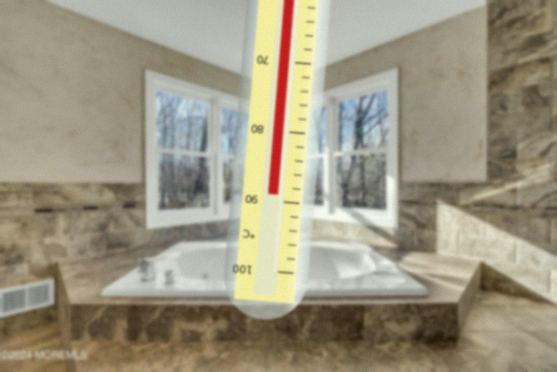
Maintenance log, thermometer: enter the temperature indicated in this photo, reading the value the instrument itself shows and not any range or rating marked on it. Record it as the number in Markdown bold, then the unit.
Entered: **89** °C
